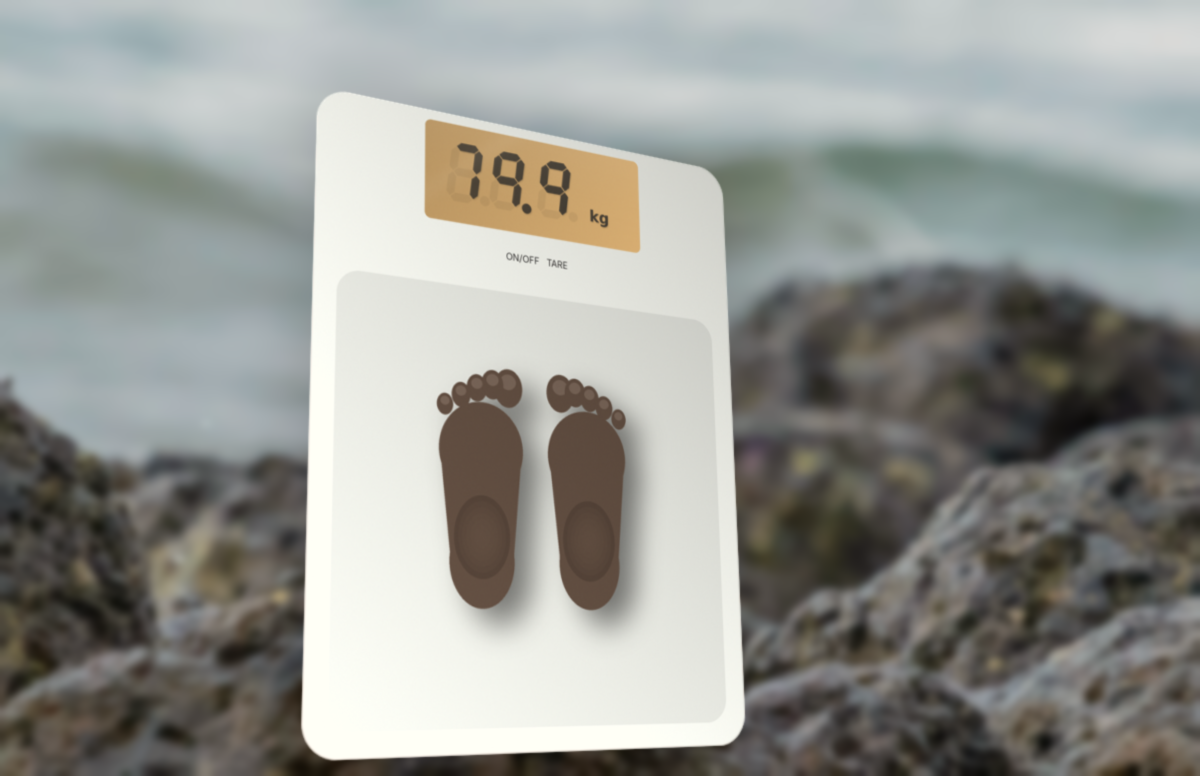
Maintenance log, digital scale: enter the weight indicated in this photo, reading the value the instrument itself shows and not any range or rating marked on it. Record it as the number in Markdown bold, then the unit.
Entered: **79.9** kg
